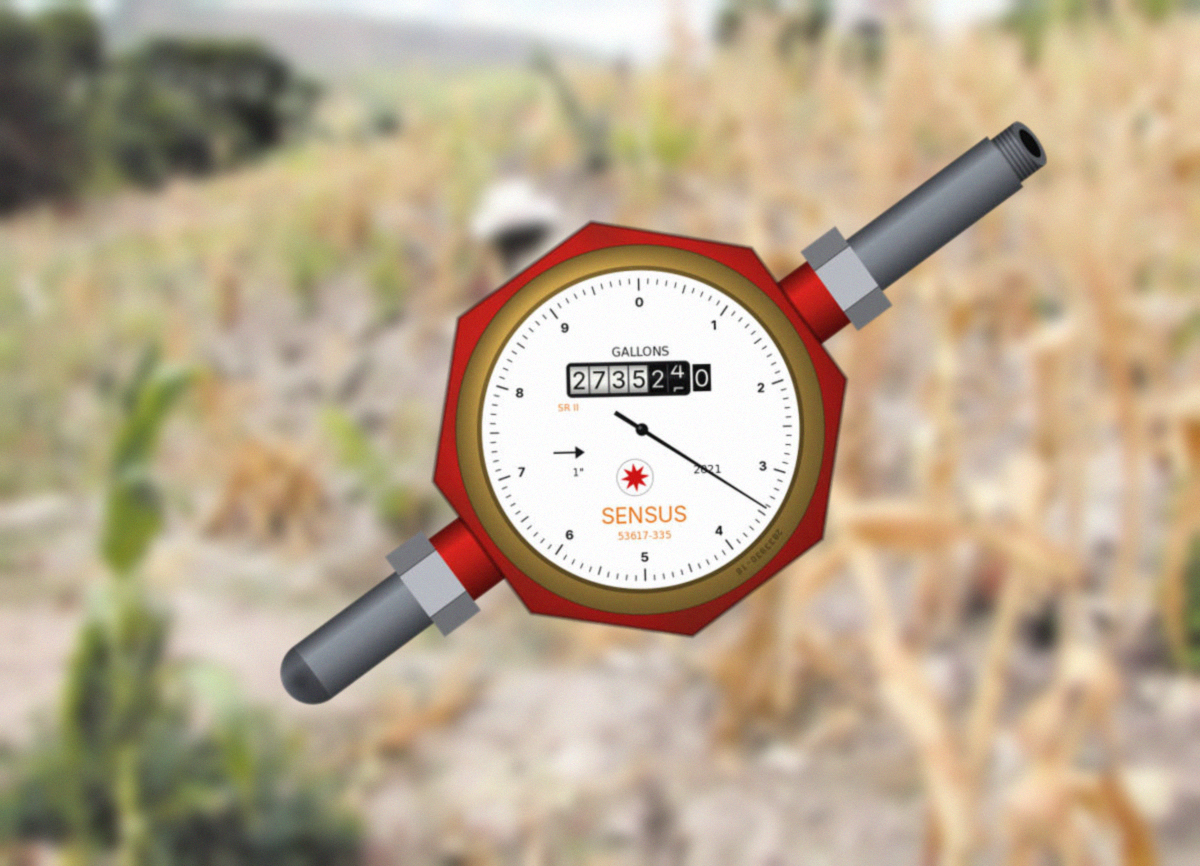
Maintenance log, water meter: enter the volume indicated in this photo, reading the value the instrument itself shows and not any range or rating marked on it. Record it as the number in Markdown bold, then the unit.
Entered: **2735243.4** gal
